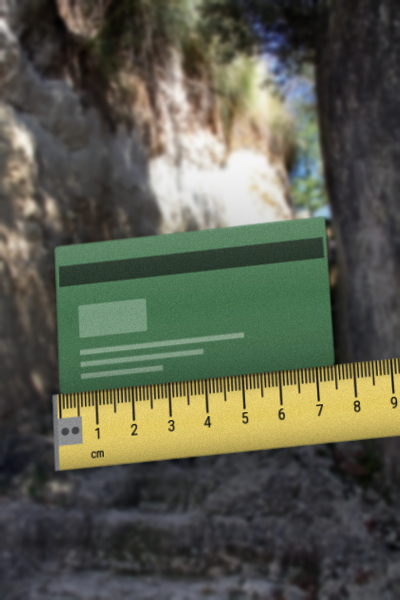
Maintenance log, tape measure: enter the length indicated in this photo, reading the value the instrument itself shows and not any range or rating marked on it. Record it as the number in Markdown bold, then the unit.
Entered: **7.5** cm
